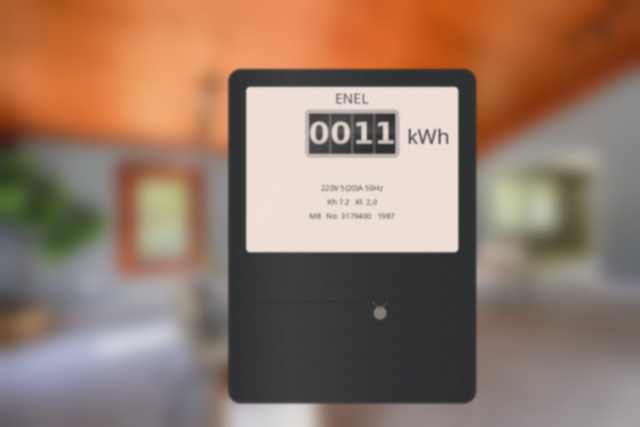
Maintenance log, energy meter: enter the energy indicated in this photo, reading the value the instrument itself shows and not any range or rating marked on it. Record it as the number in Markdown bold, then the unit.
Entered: **11** kWh
